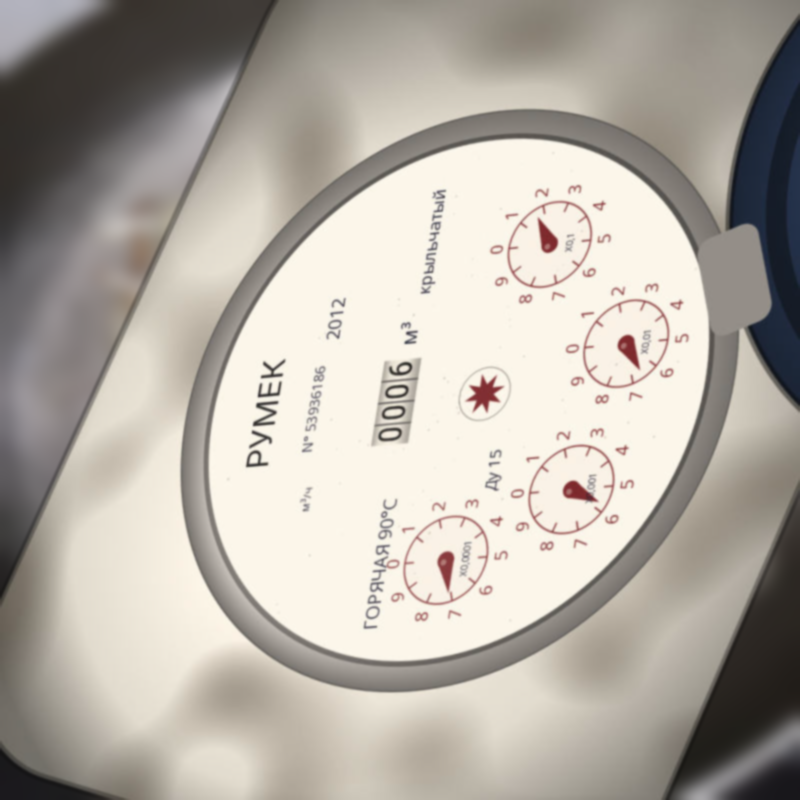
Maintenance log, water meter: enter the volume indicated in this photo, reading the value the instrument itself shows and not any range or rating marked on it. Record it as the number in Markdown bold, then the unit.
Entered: **6.1657** m³
